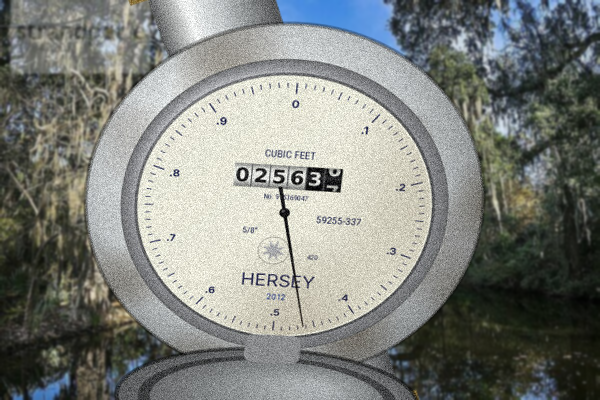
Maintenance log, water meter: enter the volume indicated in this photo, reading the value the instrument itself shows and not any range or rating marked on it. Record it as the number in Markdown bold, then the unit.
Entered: **25636.46** ft³
